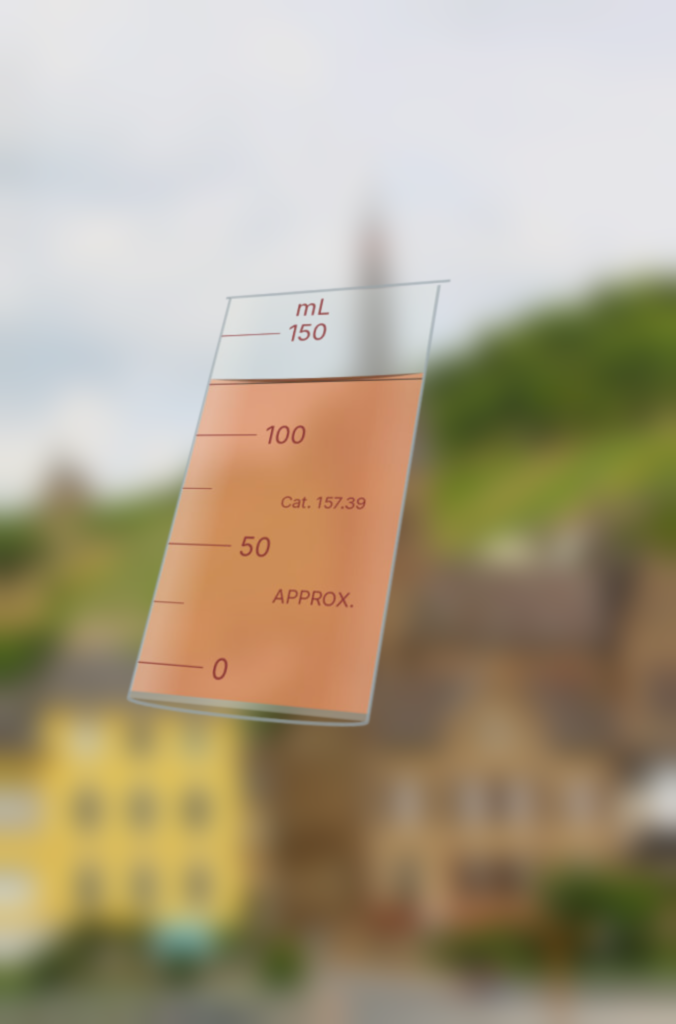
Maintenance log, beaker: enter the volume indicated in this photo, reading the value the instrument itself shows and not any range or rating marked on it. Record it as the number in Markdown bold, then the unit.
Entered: **125** mL
